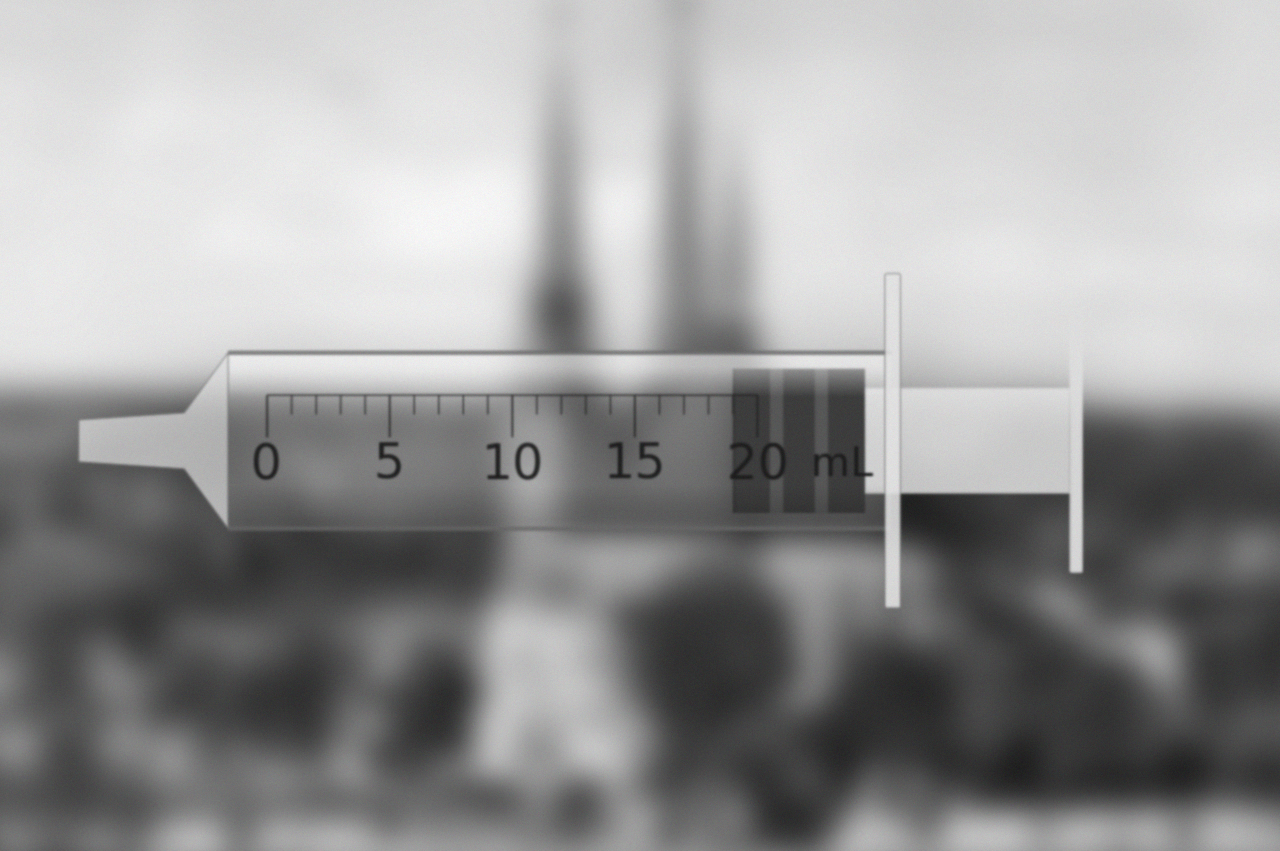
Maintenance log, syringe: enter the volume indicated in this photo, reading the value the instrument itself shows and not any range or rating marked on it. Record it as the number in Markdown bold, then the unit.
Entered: **19** mL
